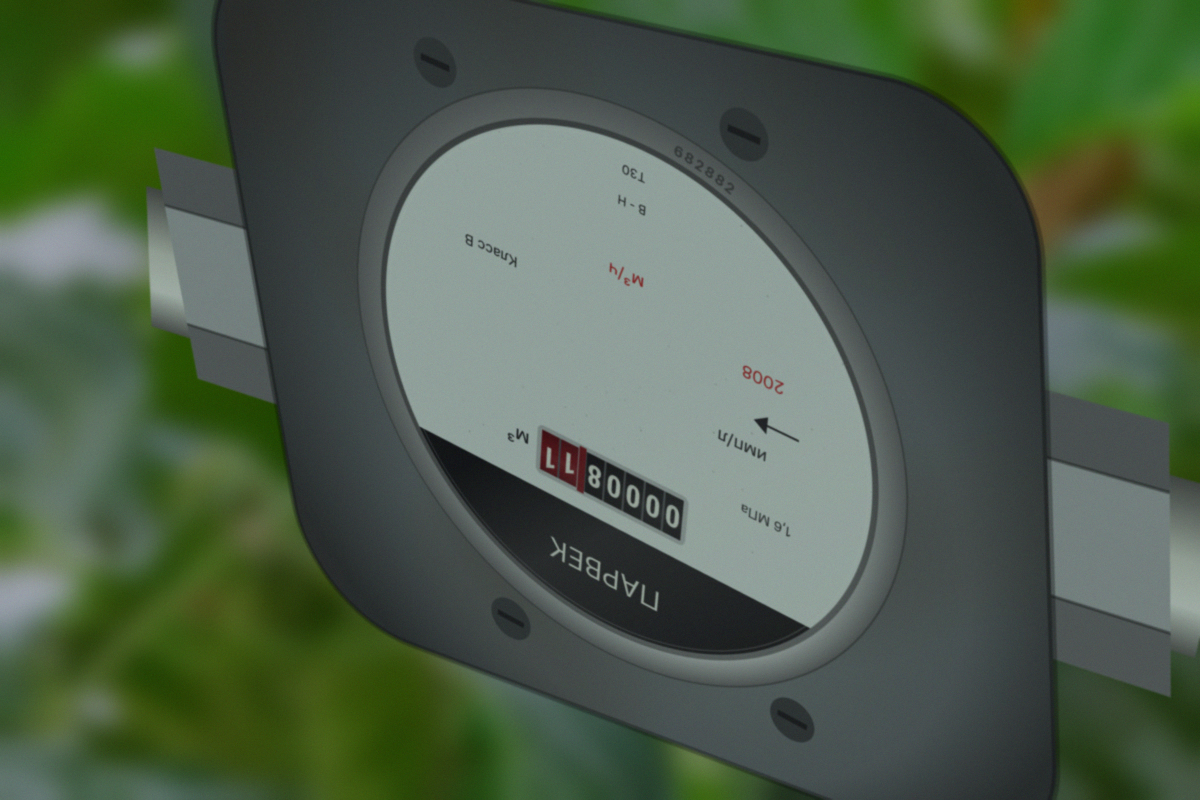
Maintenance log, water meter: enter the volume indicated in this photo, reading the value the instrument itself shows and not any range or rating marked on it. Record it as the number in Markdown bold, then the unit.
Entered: **8.11** m³
